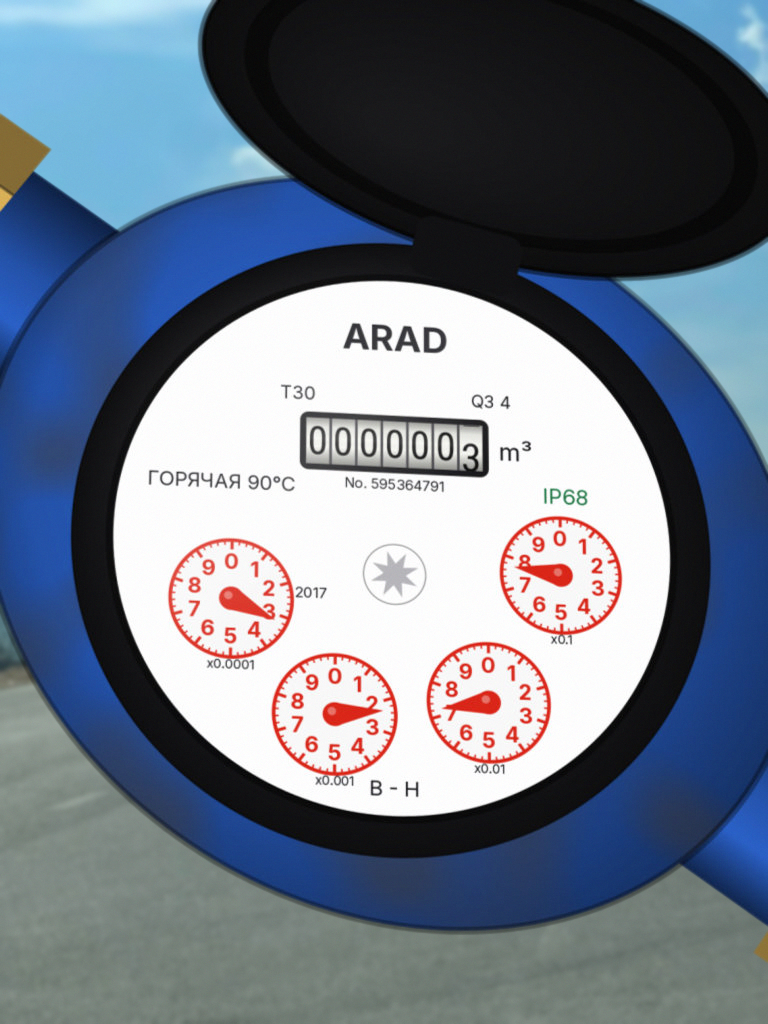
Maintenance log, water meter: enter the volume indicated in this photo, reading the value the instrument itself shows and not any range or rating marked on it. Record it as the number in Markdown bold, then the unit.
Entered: **2.7723** m³
